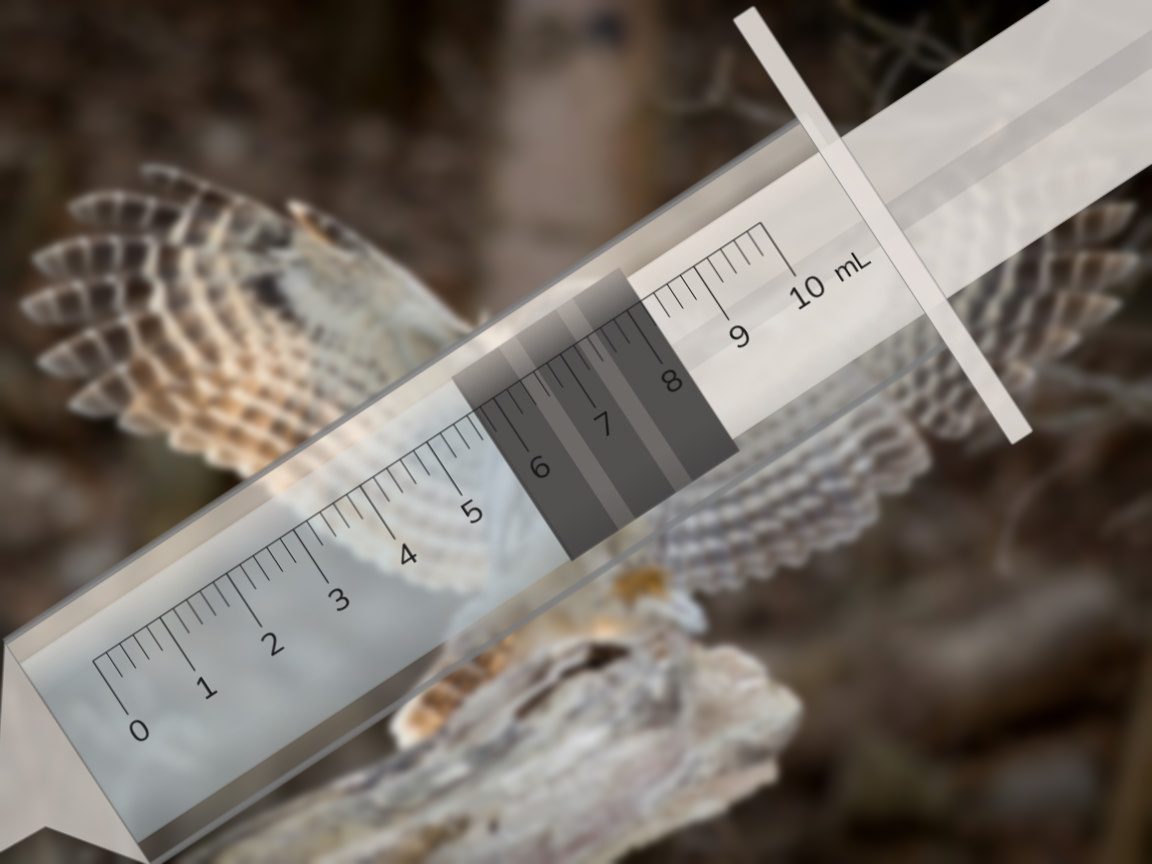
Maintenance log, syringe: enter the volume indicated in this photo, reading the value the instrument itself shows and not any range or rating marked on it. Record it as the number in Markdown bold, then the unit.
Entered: **5.7** mL
